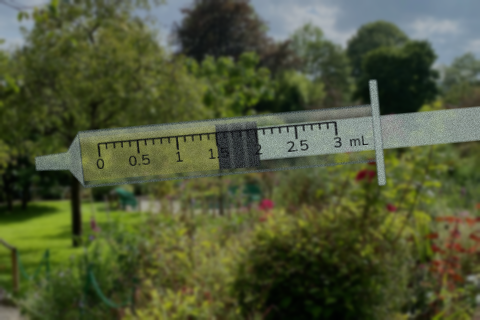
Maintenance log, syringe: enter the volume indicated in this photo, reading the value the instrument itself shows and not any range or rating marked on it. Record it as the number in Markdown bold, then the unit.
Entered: **1.5** mL
